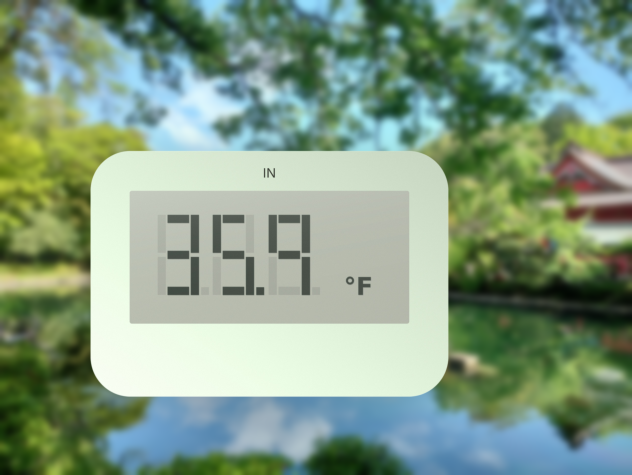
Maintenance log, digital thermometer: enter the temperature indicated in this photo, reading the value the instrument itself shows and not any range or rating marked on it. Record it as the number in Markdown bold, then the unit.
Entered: **35.9** °F
